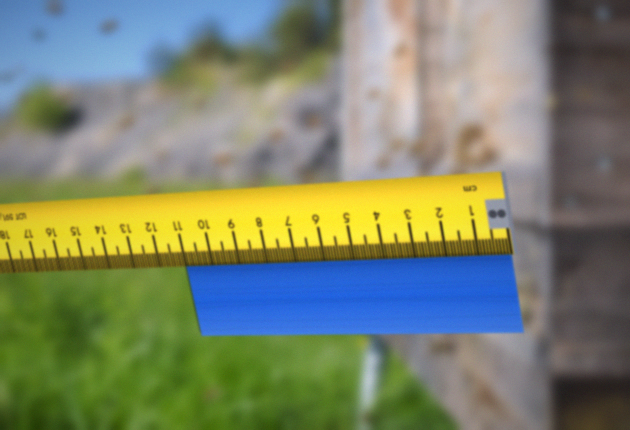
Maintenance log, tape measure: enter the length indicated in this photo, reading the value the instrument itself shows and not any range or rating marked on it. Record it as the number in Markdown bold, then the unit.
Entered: **11** cm
